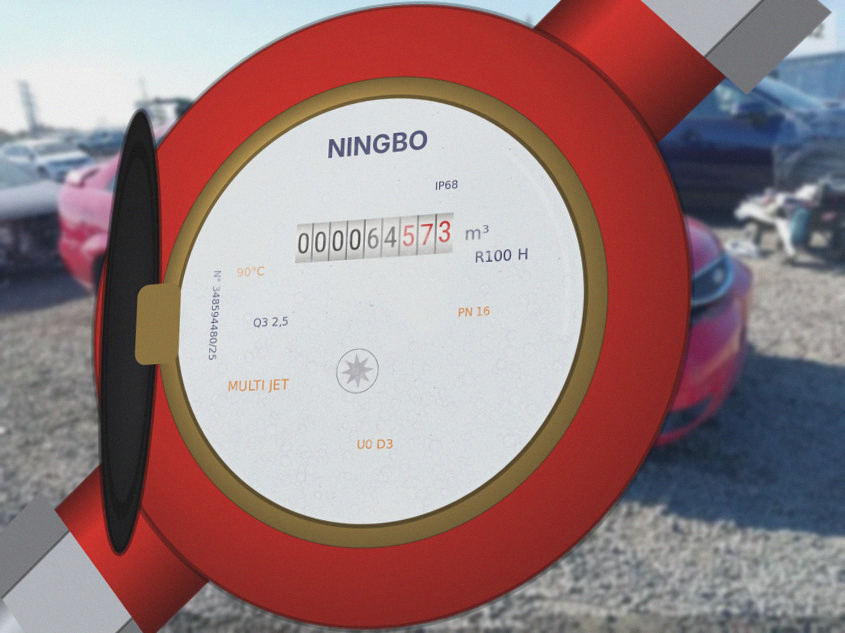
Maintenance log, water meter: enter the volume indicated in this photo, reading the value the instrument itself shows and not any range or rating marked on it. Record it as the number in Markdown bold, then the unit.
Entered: **64.573** m³
